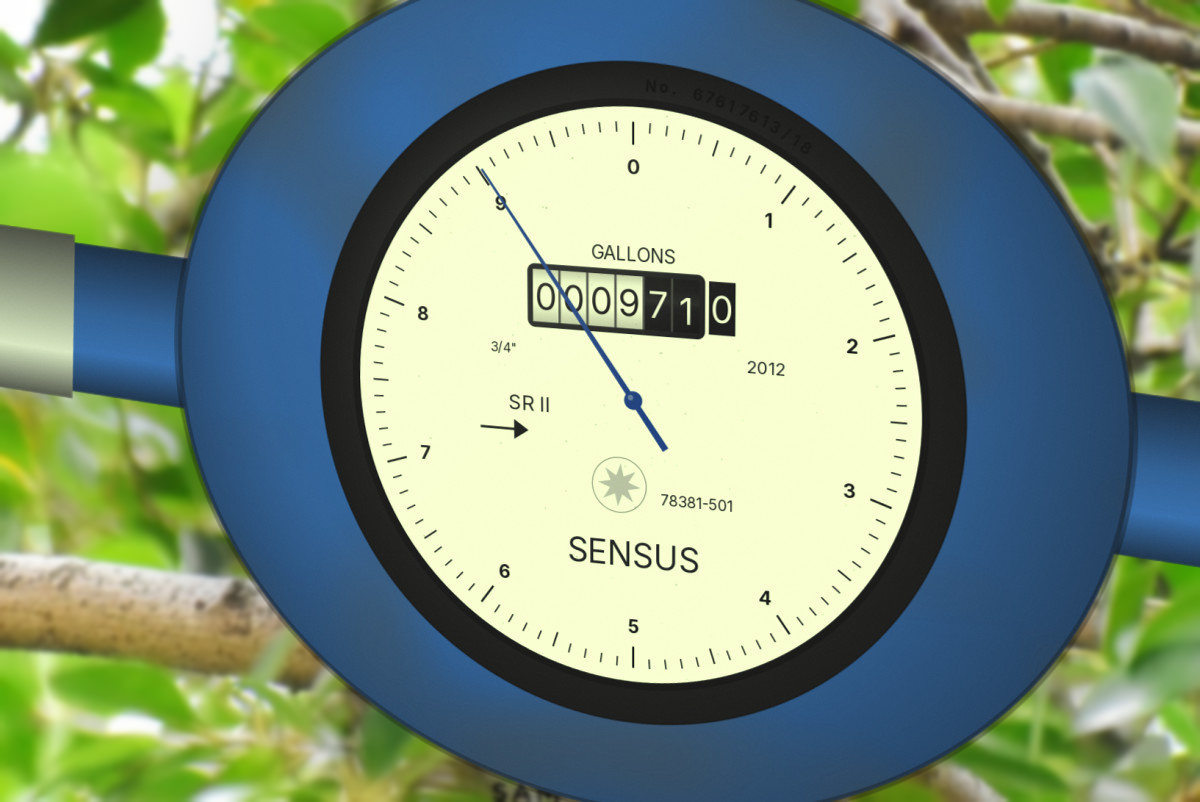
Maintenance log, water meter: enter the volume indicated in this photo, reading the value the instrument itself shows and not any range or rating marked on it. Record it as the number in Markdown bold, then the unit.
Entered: **9709.0** gal
